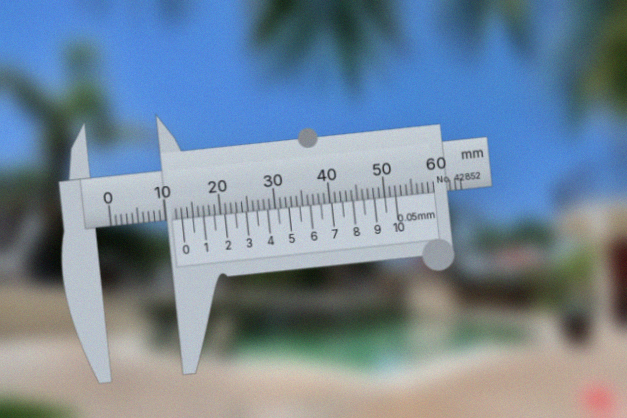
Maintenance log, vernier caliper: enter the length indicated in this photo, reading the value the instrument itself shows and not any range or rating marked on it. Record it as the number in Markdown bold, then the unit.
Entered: **13.0** mm
